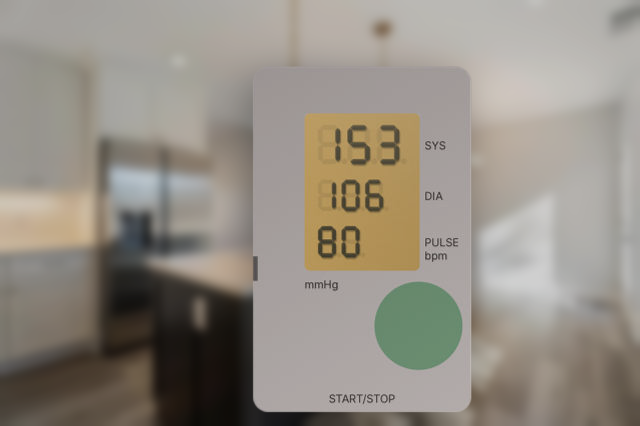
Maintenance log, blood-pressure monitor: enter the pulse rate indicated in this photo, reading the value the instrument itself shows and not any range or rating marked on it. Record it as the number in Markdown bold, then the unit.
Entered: **80** bpm
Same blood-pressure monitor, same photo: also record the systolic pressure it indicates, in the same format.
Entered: **153** mmHg
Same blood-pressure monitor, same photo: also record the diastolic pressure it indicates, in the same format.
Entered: **106** mmHg
